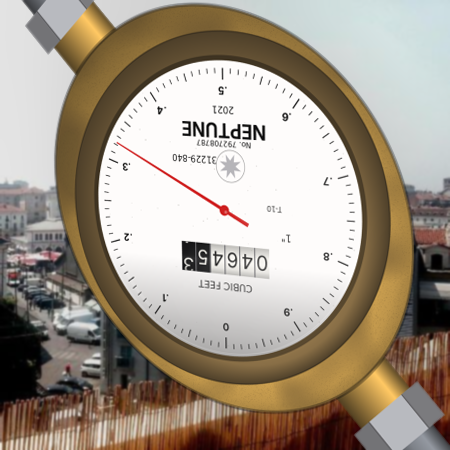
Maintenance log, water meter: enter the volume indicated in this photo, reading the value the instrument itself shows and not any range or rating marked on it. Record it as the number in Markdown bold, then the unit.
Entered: **46453.32** ft³
